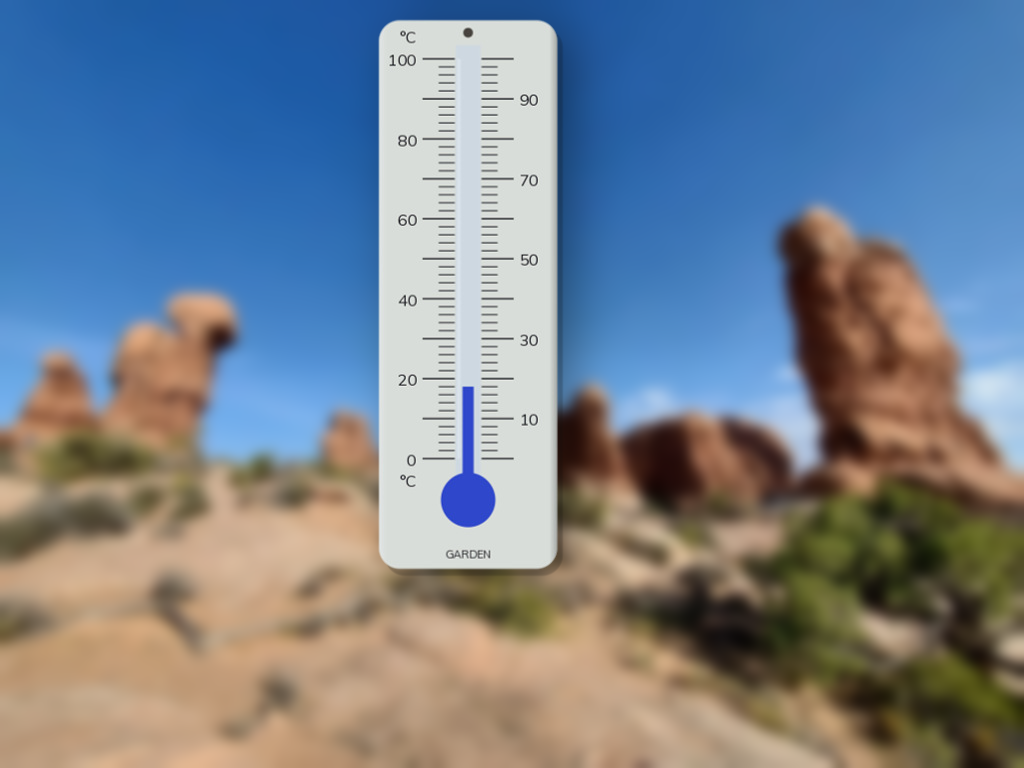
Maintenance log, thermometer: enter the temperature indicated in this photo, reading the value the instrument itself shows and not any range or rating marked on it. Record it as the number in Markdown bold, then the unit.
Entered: **18** °C
